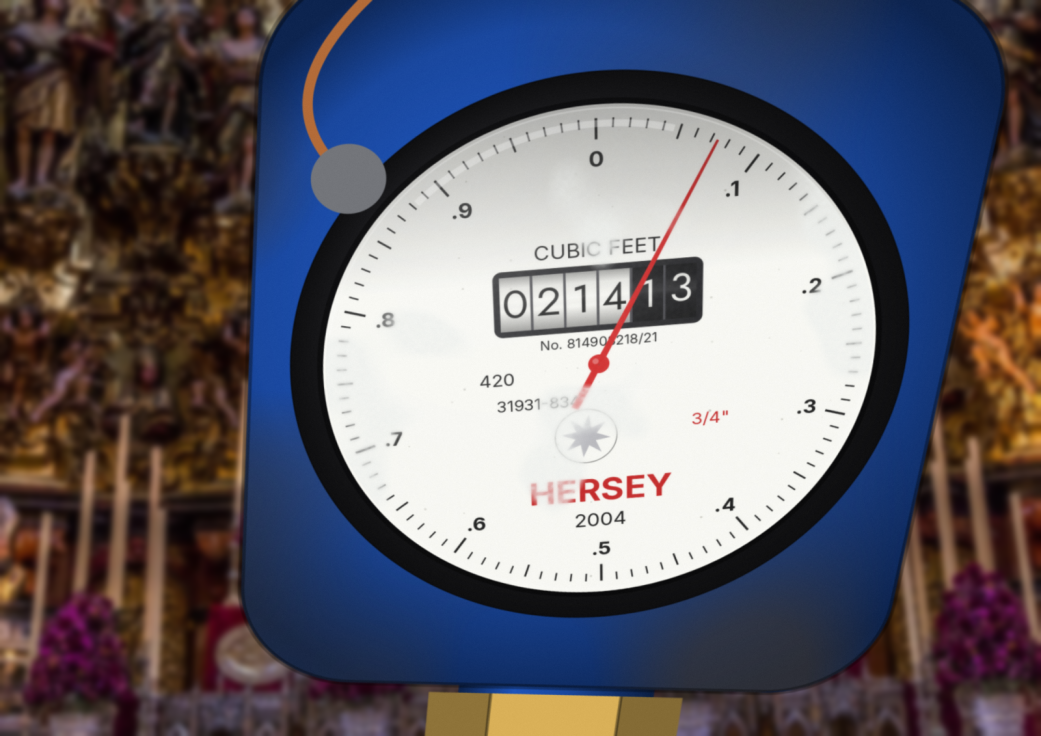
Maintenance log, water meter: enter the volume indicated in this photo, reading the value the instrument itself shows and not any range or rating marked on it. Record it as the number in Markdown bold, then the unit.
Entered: **21413.07** ft³
